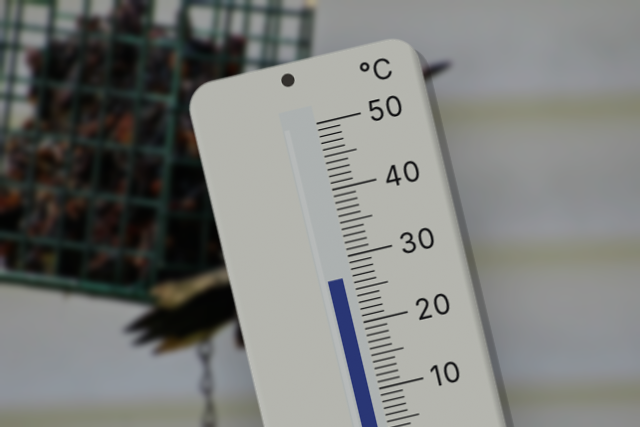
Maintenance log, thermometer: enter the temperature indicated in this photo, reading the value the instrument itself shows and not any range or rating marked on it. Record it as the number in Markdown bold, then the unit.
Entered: **27** °C
